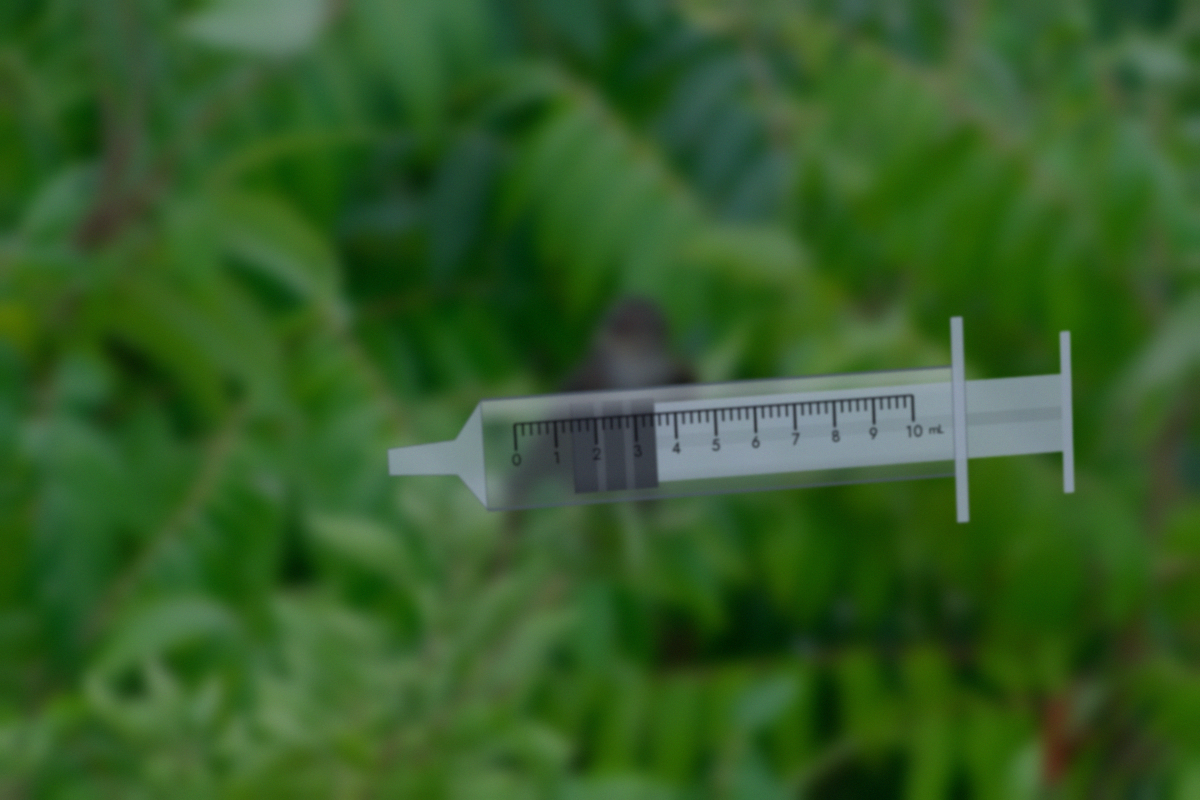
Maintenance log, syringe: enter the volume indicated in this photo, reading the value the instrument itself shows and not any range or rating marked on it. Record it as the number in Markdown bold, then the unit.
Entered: **1.4** mL
